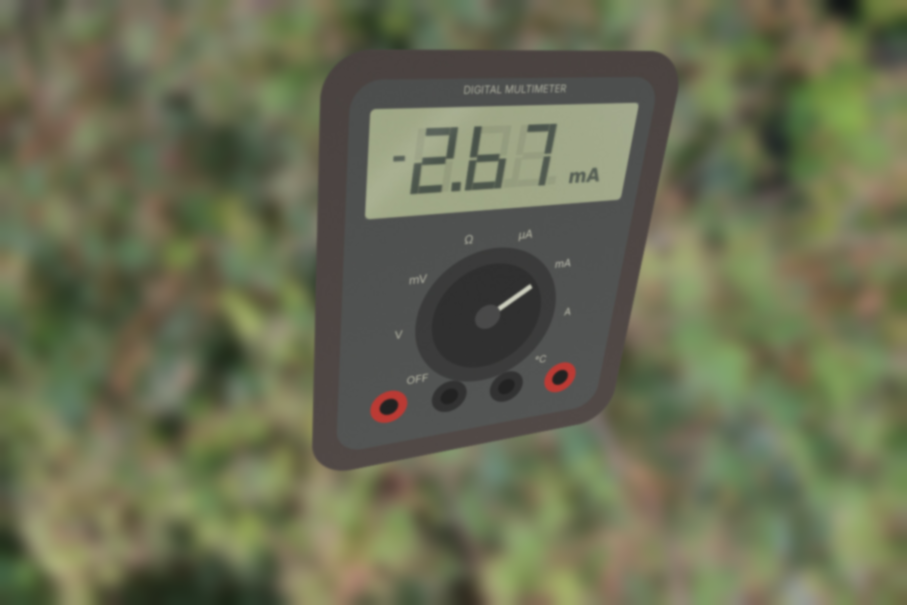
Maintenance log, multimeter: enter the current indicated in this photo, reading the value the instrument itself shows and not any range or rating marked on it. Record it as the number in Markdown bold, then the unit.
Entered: **-2.67** mA
